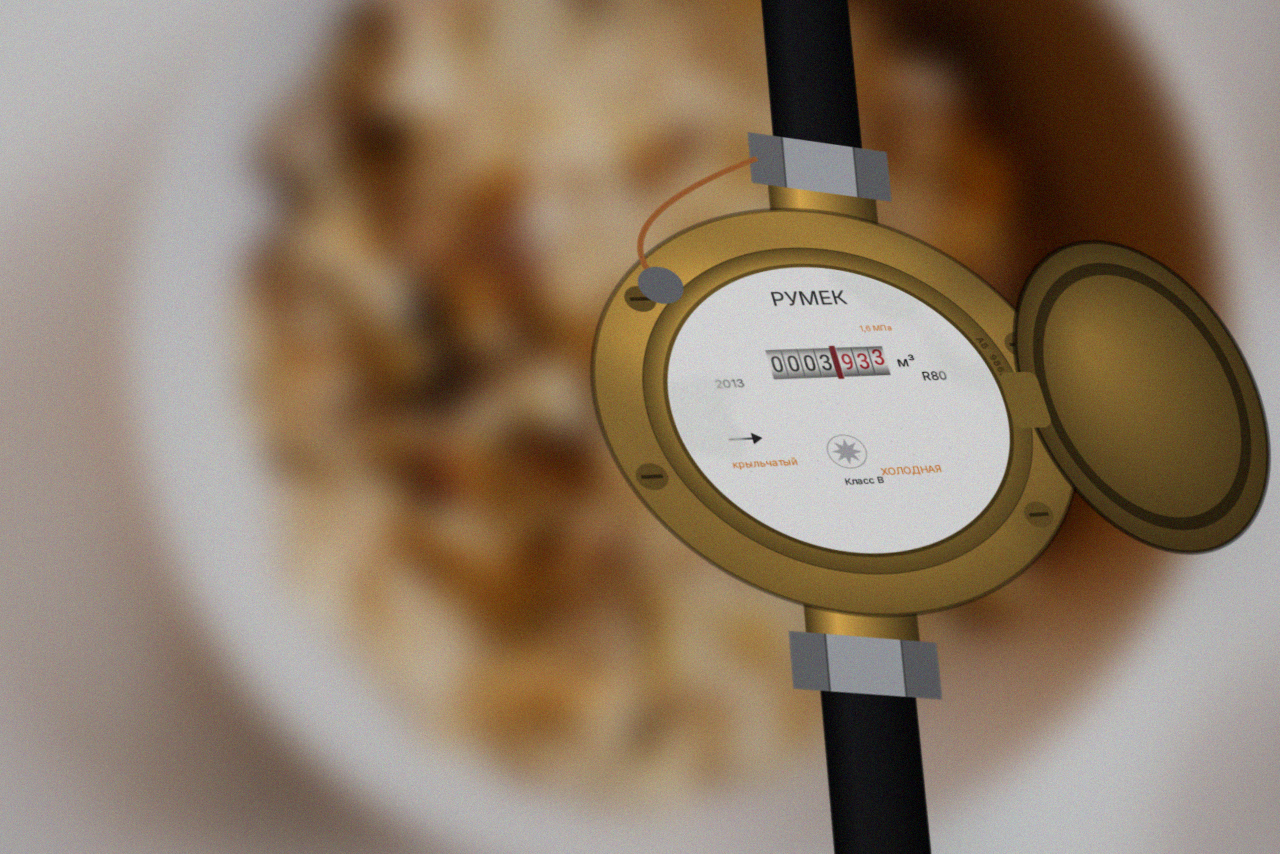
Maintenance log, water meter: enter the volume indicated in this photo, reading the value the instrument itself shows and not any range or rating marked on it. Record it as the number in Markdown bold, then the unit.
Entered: **3.933** m³
